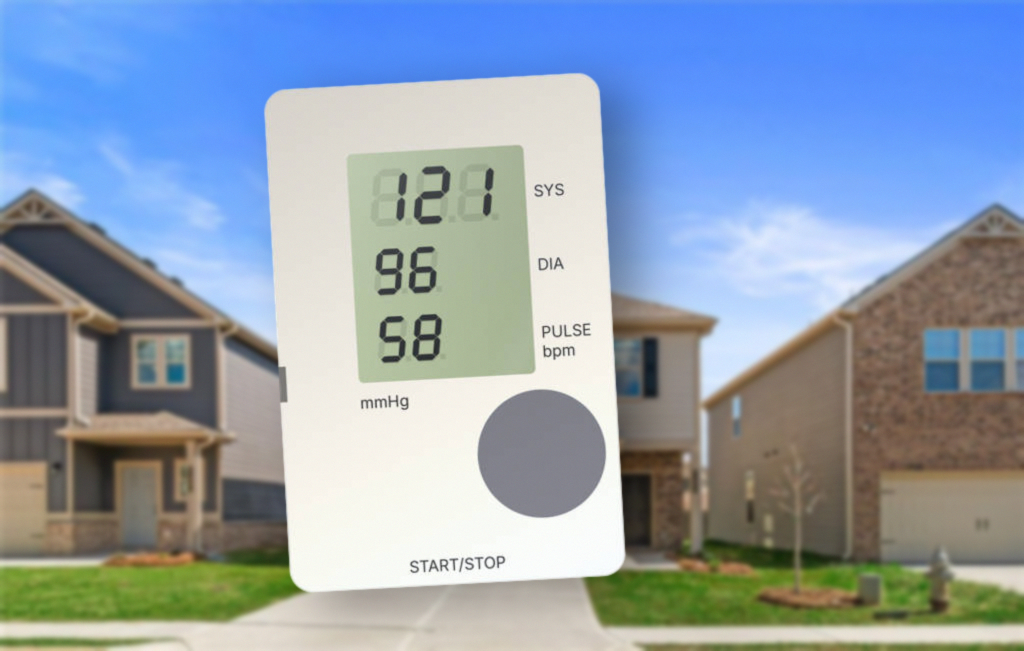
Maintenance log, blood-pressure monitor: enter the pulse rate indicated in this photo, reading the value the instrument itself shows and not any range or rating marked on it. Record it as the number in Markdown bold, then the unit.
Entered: **58** bpm
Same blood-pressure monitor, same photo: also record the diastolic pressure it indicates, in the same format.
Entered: **96** mmHg
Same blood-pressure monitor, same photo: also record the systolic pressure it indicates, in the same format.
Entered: **121** mmHg
